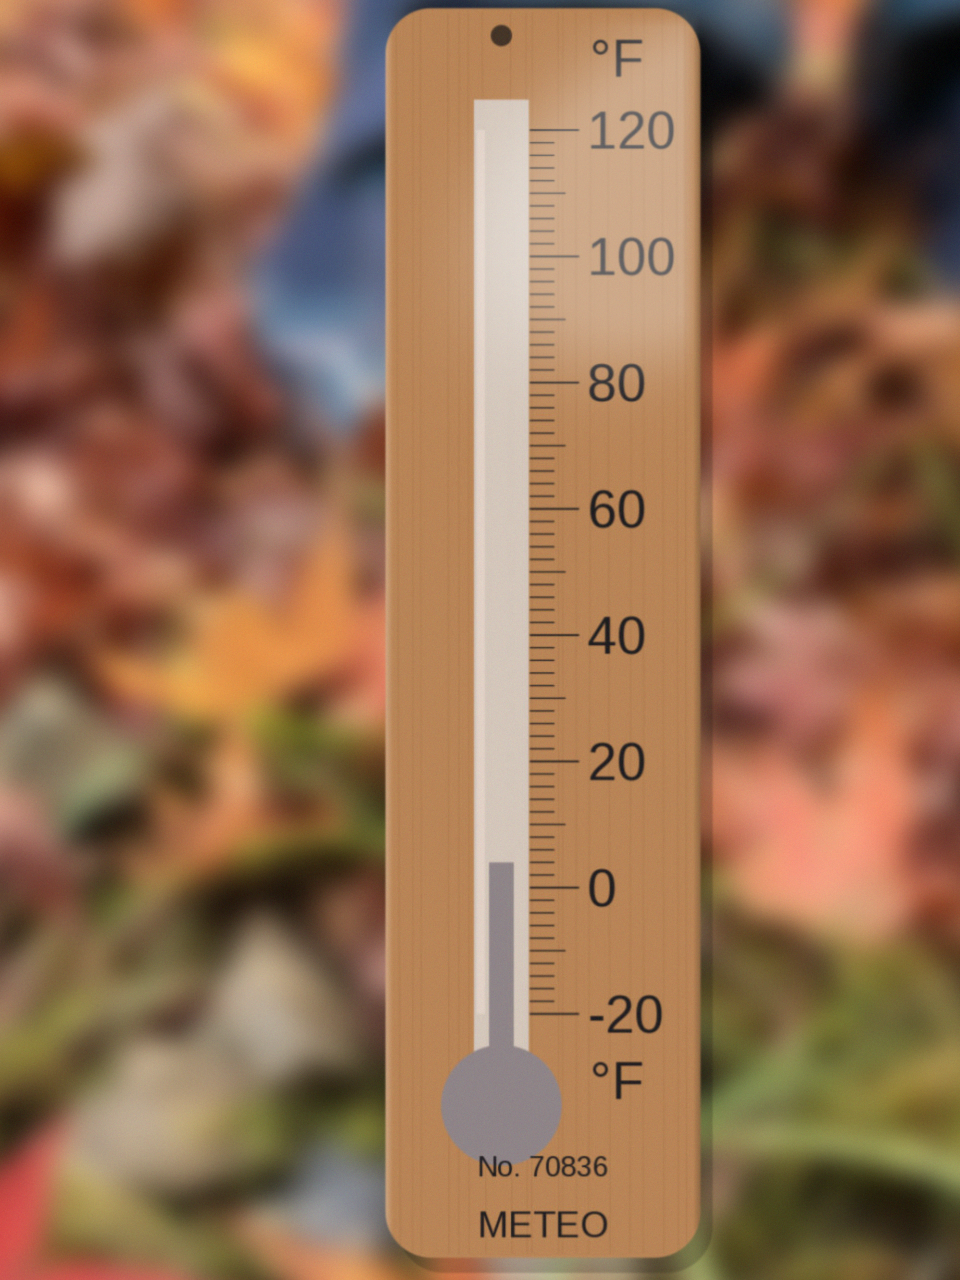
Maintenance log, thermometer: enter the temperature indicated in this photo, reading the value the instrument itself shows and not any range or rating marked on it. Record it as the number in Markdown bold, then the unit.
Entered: **4** °F
